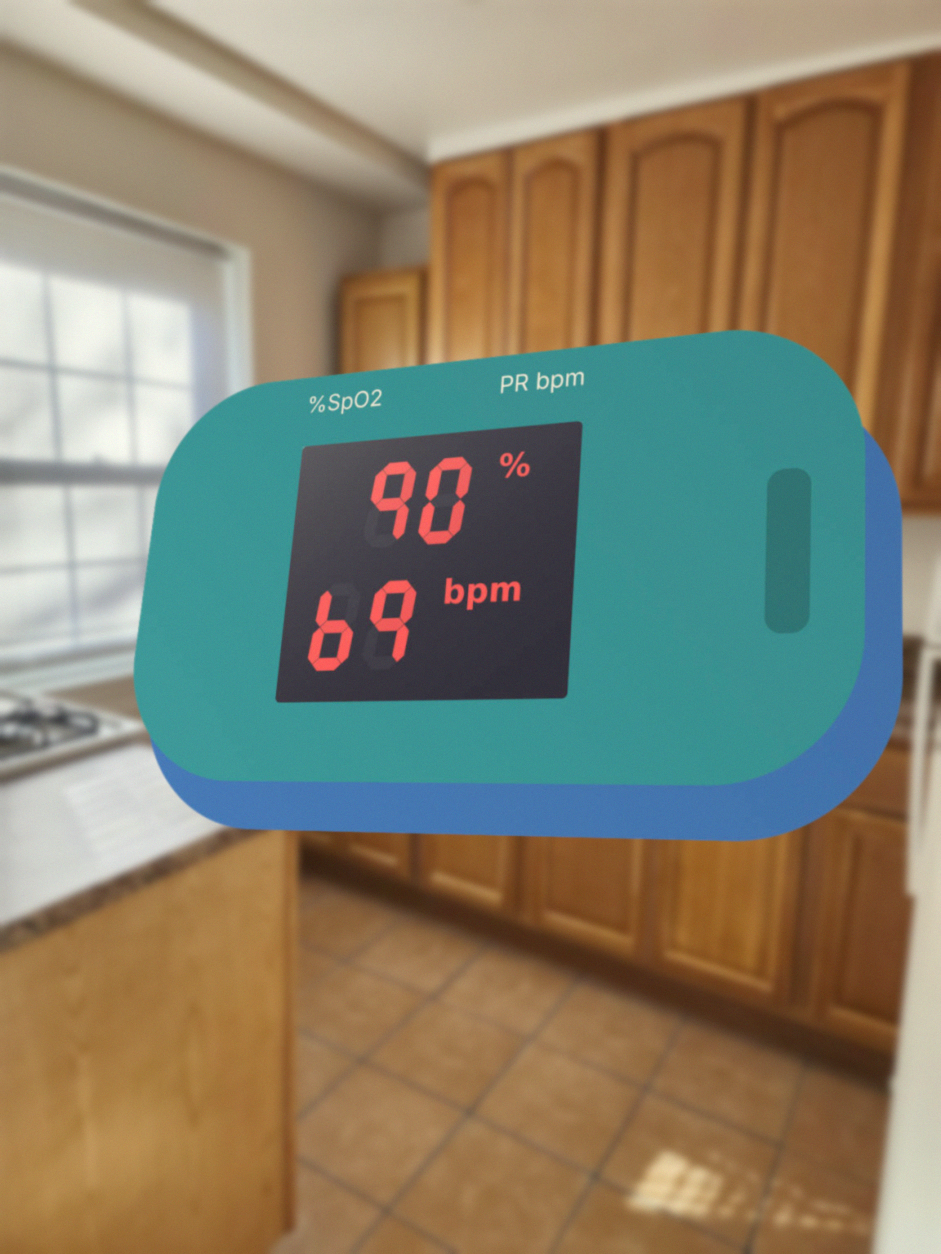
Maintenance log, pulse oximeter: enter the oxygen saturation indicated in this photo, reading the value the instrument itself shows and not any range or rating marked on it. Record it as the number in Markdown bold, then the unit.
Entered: **90** %
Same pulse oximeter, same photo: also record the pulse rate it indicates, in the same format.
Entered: **69** bpm
